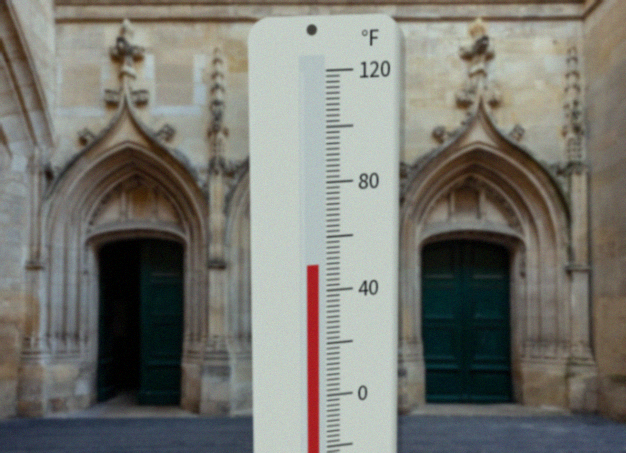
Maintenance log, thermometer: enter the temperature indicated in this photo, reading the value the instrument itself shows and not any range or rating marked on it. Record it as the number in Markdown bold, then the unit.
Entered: **50** °F
